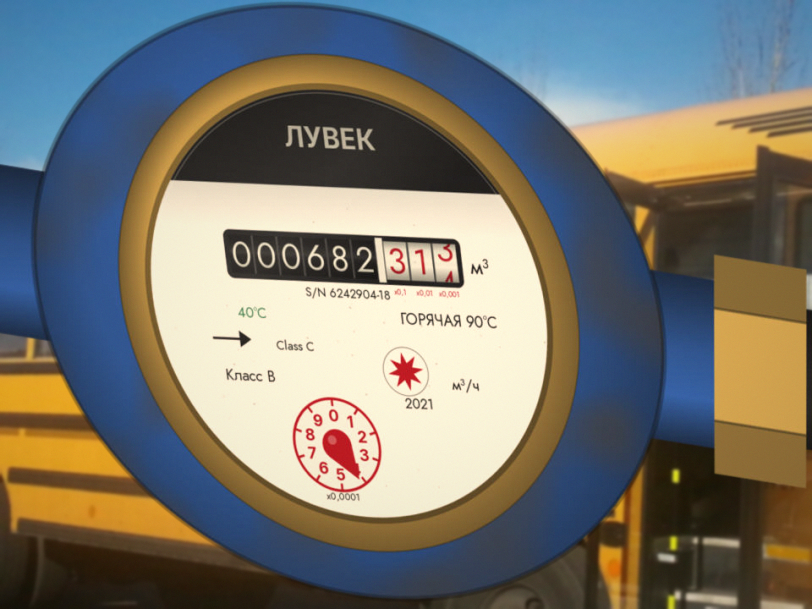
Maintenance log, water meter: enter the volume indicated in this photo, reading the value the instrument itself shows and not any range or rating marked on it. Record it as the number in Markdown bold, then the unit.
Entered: **682.3134** m³
